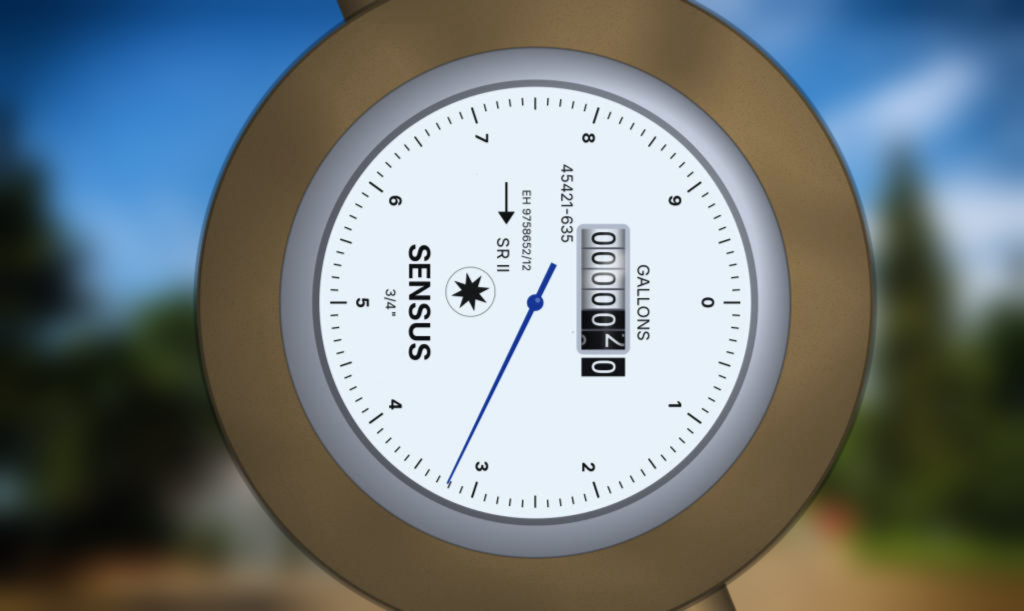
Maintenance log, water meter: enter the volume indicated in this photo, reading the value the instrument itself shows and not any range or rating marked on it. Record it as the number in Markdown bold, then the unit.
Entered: **23.2** gal
